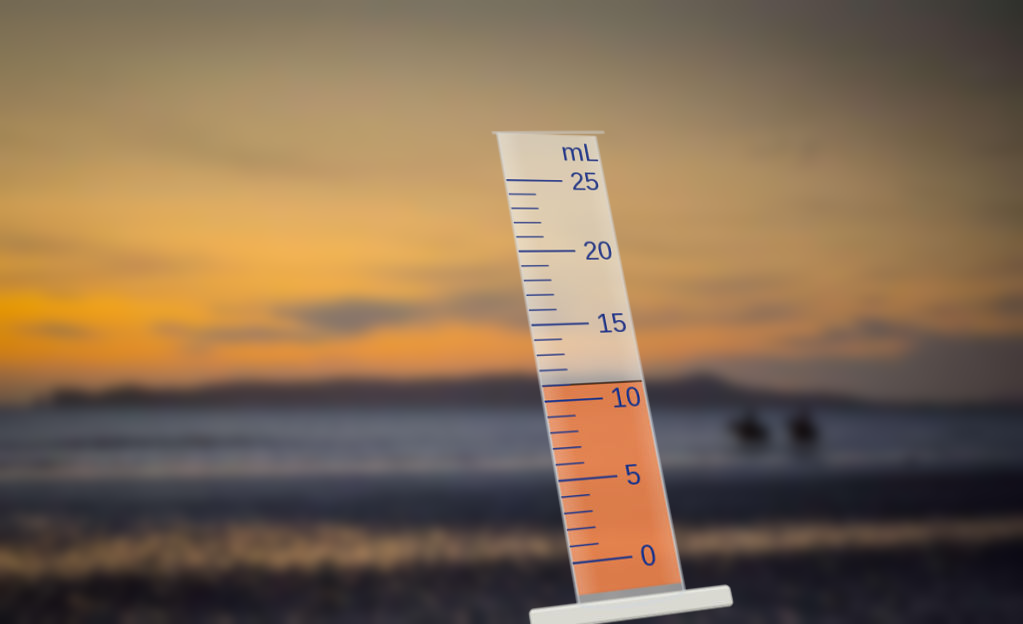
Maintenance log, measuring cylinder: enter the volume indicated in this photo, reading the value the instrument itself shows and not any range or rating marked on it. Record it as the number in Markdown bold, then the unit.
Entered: **11** mL
